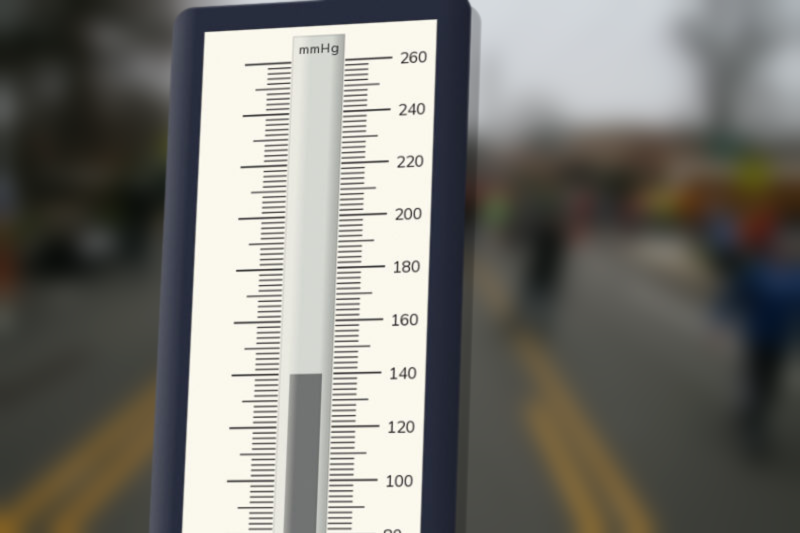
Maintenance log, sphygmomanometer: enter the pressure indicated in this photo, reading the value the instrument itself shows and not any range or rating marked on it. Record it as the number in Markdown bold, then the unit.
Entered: **140** mmHg
